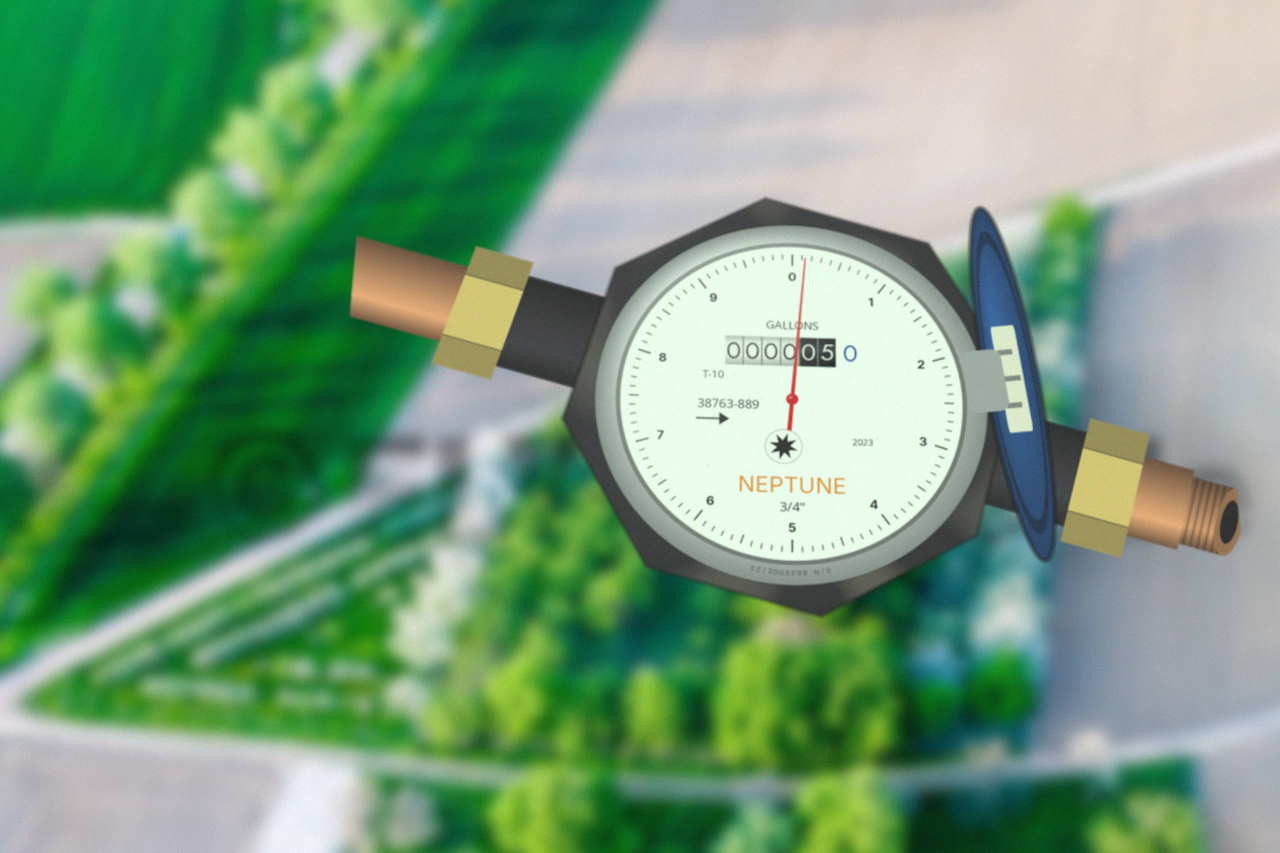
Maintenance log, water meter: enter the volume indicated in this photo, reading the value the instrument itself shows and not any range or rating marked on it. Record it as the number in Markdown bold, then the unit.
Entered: **50.1** gal
